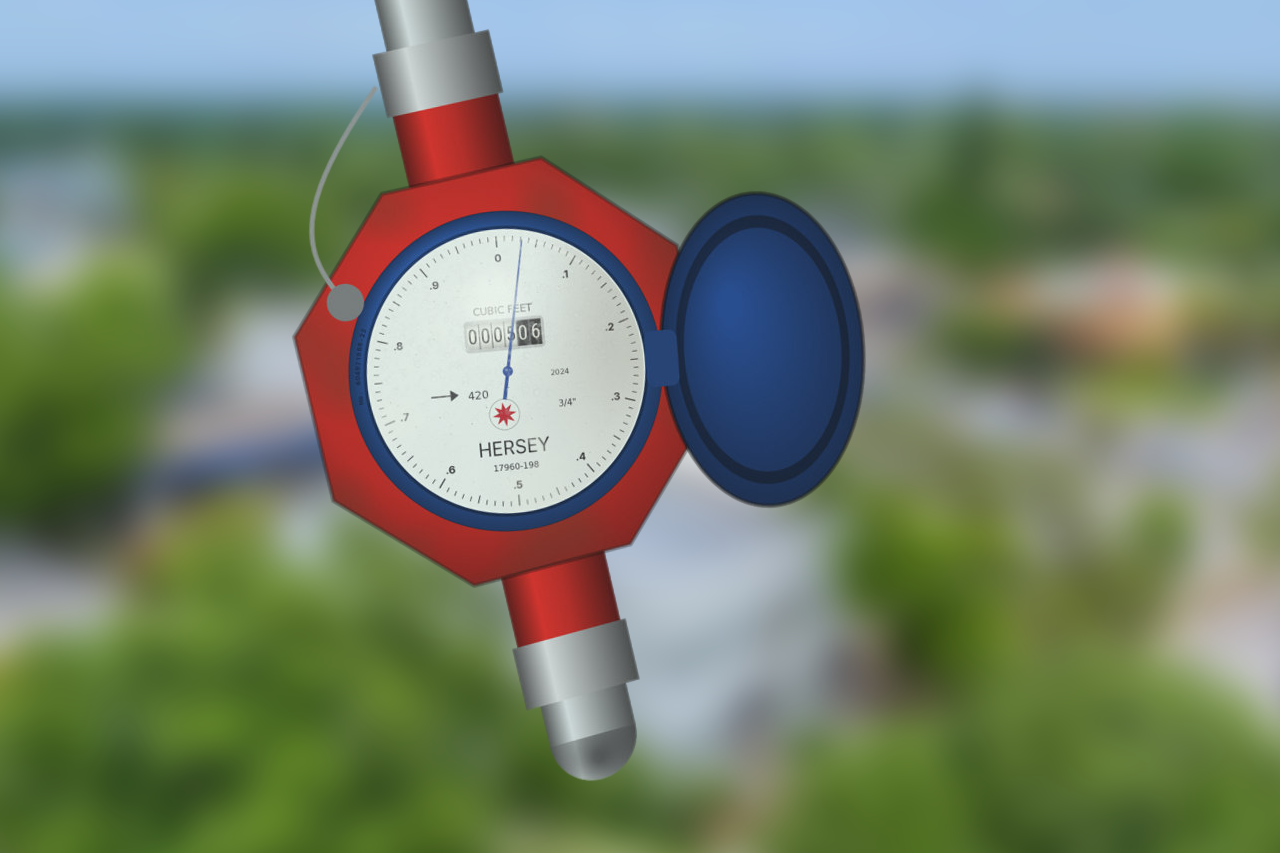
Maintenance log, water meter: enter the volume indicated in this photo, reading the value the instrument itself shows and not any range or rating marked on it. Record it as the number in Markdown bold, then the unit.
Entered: **506.03** ft³
